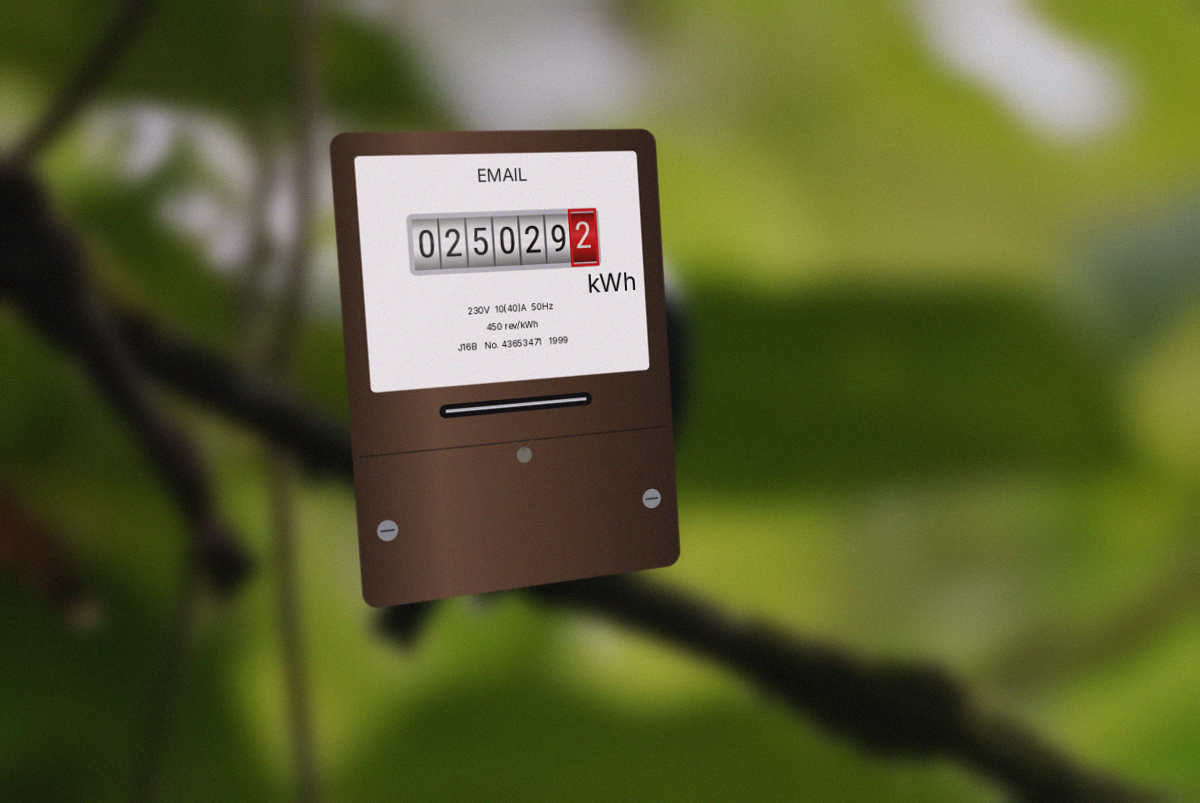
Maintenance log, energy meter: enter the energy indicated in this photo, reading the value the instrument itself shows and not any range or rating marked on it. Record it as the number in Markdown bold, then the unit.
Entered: **25029.2** kWh
